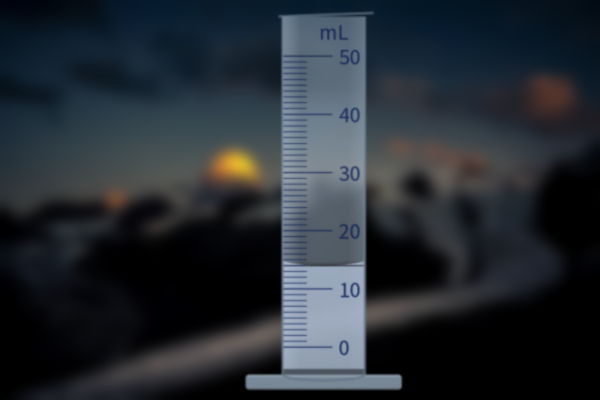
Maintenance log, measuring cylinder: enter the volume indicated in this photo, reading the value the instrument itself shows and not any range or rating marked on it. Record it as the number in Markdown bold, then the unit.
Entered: **14** mL
